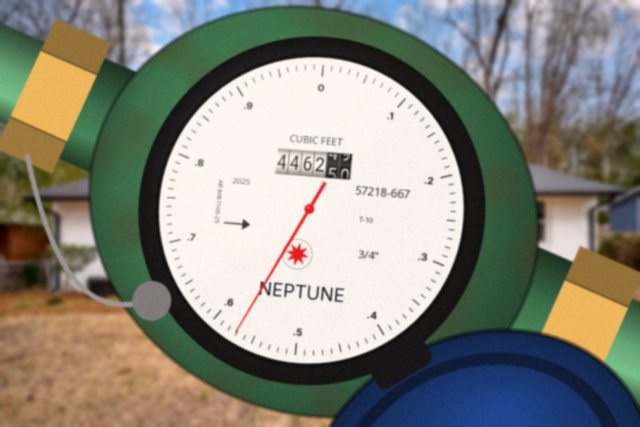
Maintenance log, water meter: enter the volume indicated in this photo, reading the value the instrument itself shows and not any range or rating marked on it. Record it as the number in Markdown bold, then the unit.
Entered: **446249.57** ft³
